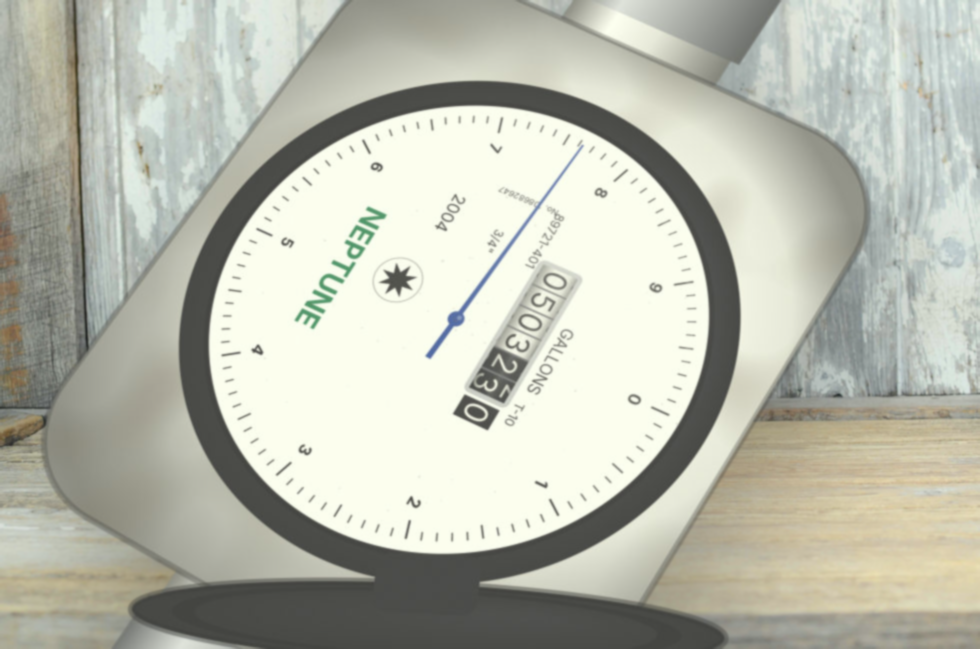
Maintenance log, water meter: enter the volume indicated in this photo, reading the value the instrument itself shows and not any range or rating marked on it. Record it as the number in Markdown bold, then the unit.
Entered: **503227.6** gal
